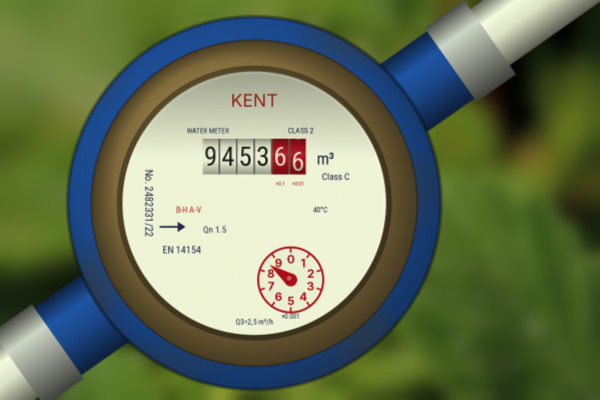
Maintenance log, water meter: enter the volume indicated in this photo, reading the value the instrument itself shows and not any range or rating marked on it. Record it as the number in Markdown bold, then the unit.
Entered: **9453.658** m³
